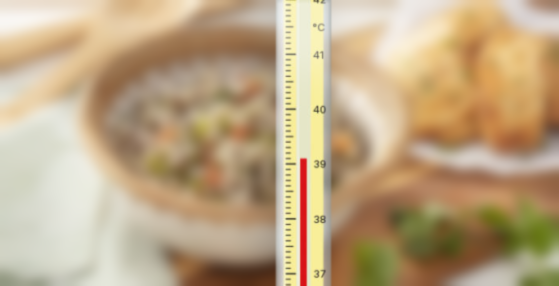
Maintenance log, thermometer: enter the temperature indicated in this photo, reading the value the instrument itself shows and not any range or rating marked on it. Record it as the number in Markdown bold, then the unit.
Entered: **39.1** °C
